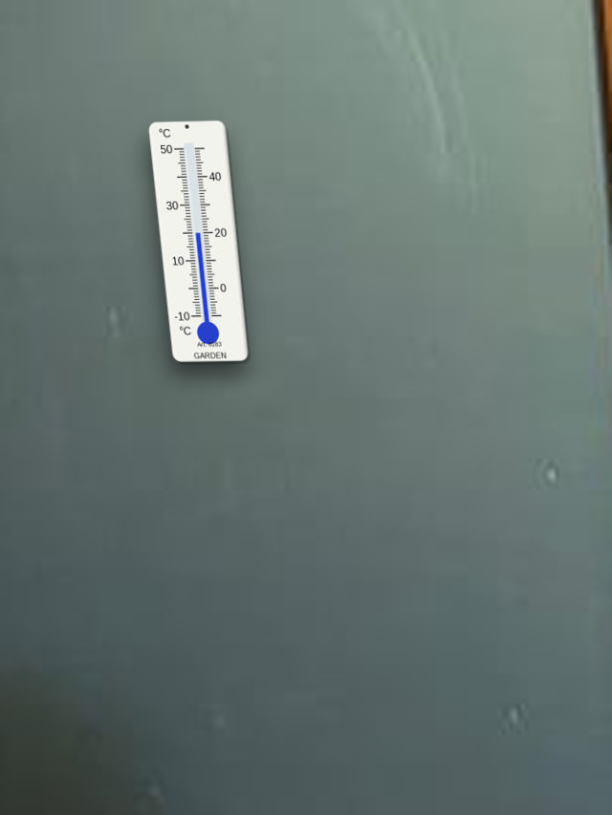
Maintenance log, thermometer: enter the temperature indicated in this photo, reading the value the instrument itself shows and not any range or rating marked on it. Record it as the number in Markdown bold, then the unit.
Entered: **20** °C
